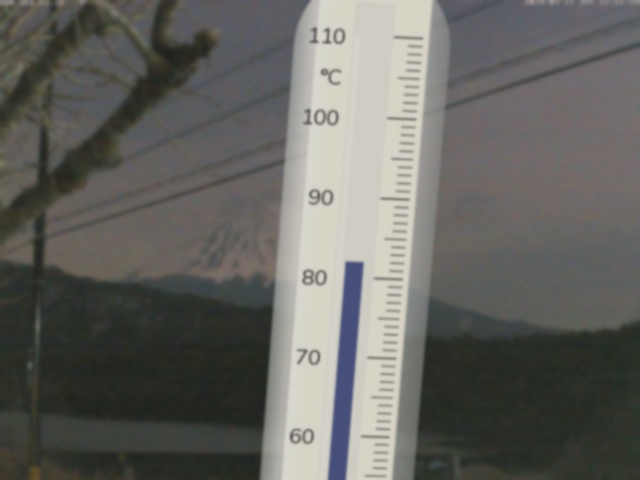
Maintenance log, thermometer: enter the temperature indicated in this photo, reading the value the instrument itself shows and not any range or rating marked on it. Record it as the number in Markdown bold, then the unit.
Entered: **82** °C
